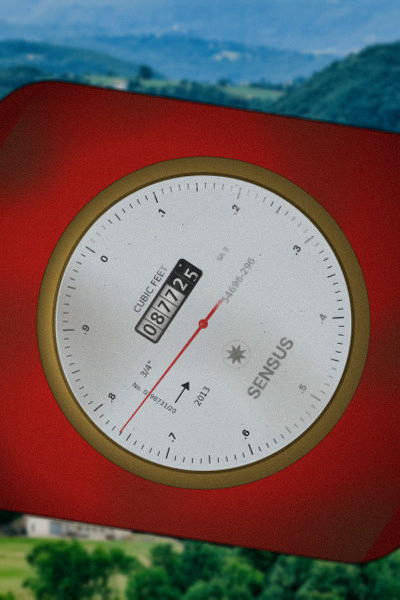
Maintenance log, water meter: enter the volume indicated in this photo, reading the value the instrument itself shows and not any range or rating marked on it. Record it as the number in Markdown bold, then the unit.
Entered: **87724.76** ft³
